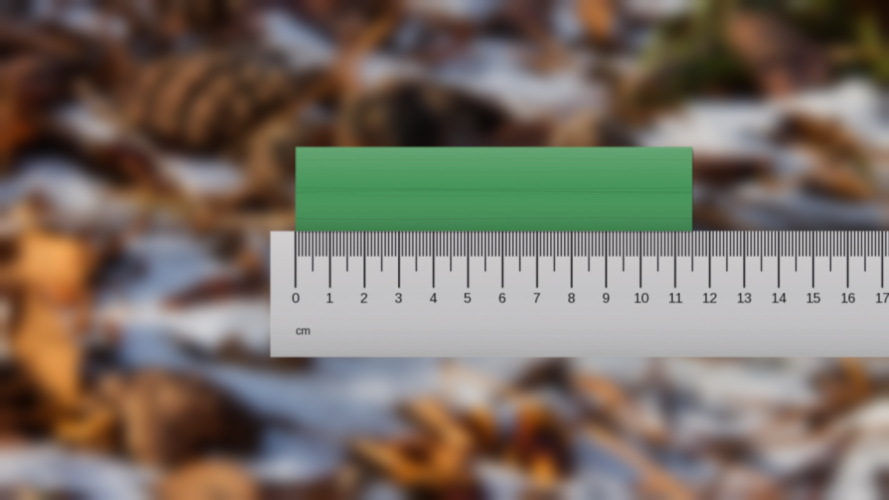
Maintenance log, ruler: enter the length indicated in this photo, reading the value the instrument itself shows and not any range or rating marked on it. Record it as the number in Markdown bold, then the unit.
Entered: **11.5** cm
